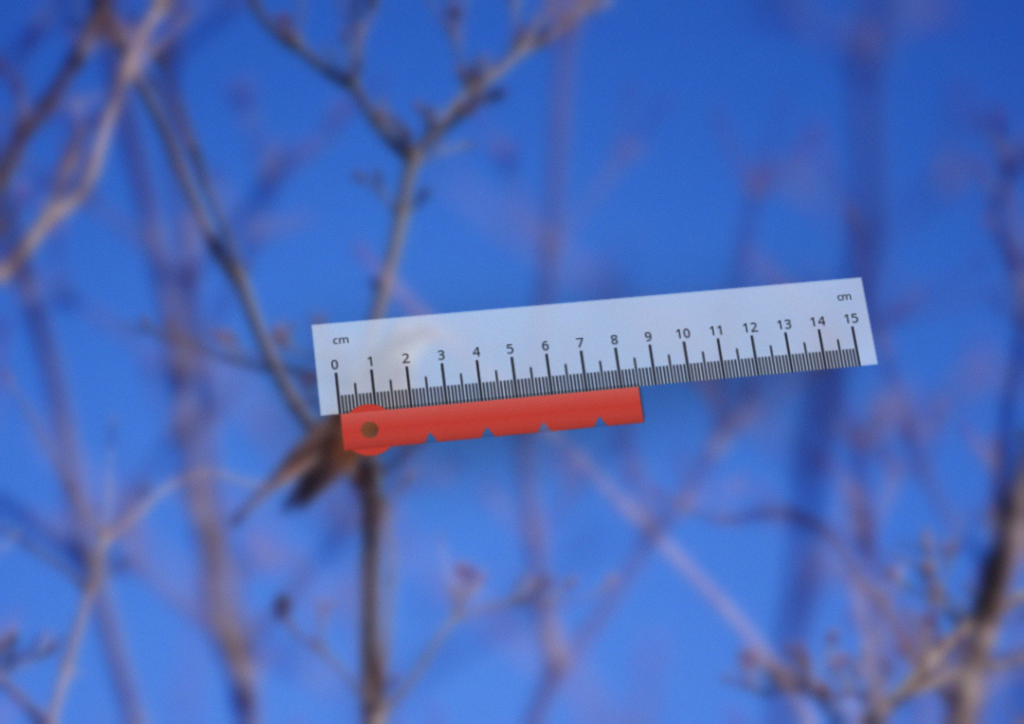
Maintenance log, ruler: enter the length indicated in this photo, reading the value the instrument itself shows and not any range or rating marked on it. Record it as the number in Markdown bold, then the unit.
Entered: **8.5** cm
